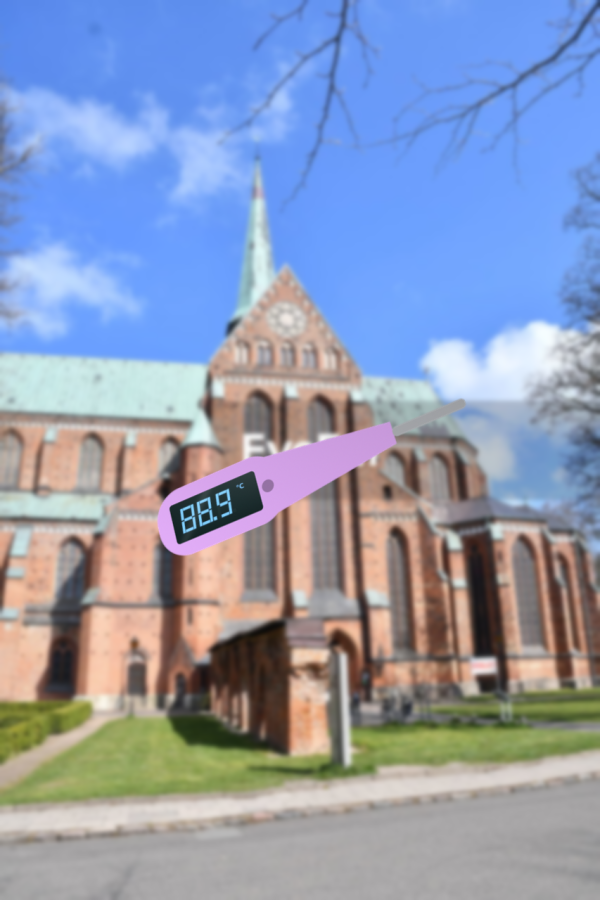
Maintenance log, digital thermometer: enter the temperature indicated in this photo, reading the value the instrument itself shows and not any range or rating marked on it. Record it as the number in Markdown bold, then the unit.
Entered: **88.9** °C
